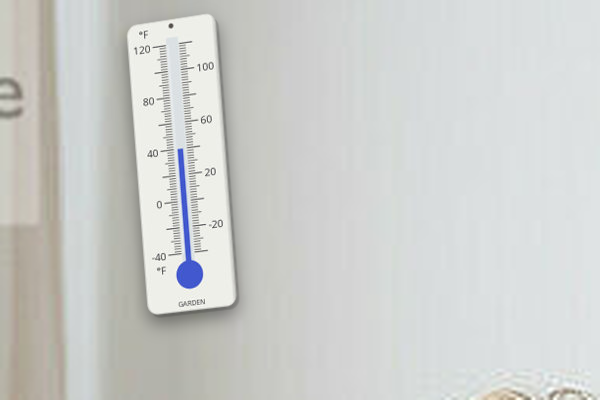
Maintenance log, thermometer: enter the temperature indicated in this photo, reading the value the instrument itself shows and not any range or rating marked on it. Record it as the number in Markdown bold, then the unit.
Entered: **40** °F
